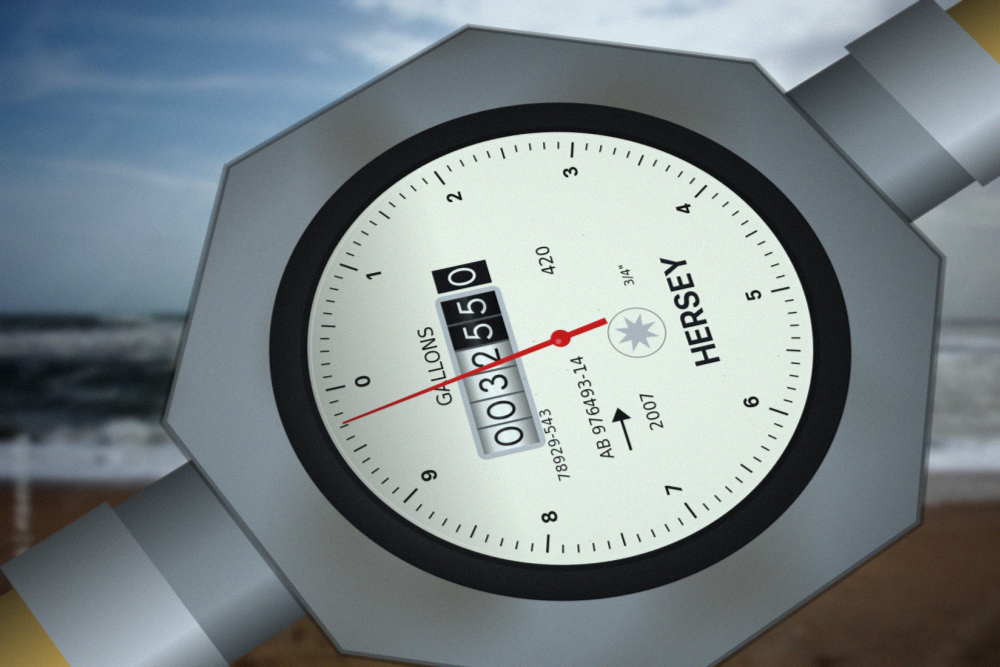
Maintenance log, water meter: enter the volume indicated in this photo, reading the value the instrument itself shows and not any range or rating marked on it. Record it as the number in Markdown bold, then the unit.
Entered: **32549.7** gal
